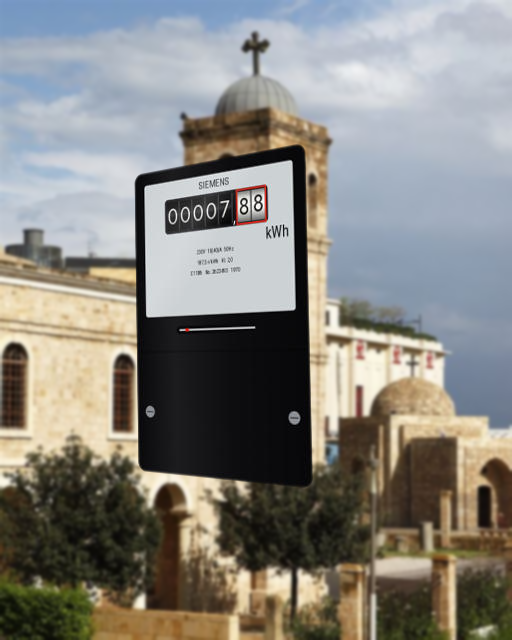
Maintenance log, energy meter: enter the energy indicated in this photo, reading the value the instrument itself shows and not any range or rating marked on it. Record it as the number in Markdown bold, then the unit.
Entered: **7.88** kWh
